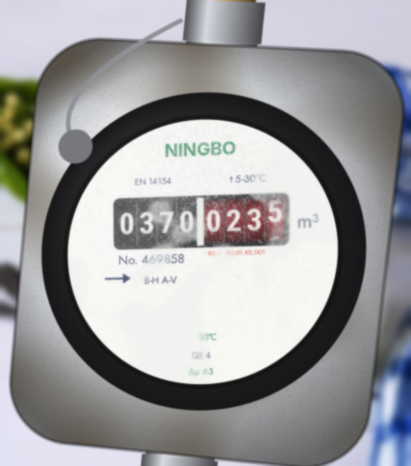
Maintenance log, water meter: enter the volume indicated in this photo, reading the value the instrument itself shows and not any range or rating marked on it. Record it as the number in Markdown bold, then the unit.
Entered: **370.0235** m³
